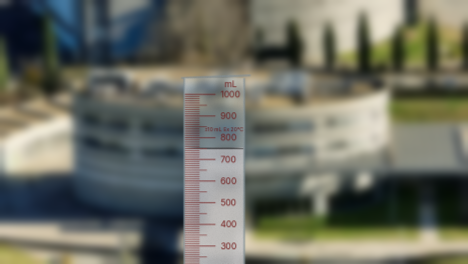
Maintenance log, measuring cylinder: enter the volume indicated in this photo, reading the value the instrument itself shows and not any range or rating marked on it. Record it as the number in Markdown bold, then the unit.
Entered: **750** mL
